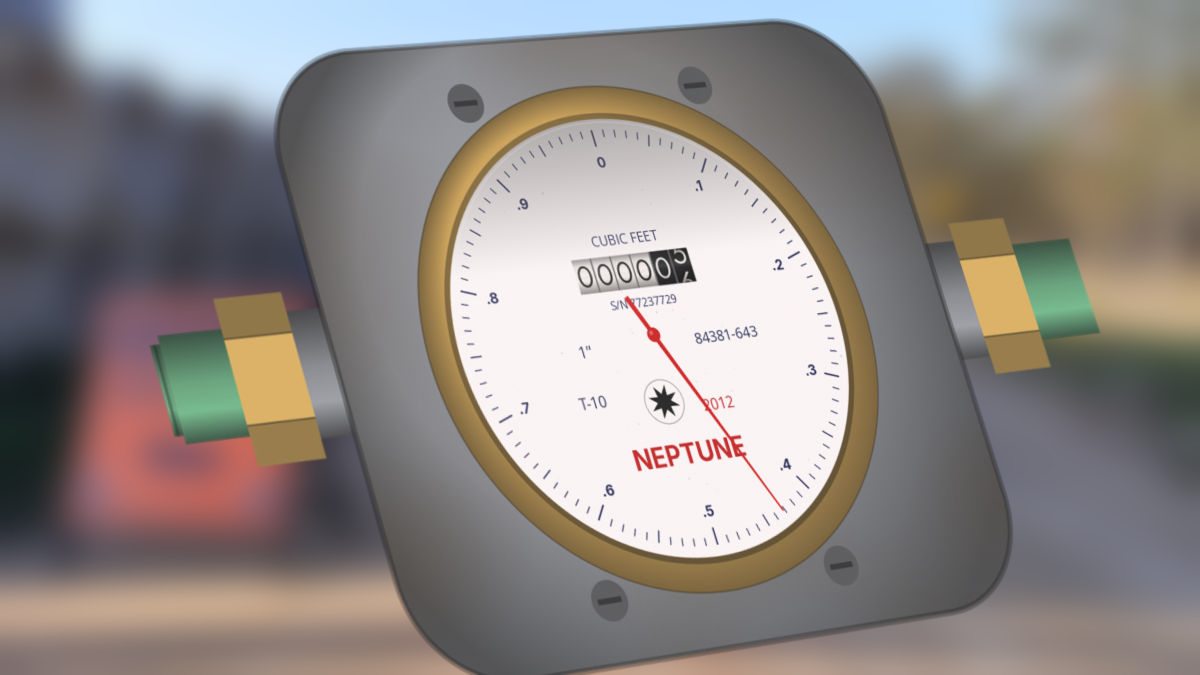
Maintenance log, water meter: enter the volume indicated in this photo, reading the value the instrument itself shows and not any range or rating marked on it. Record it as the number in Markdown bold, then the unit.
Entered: **5.43** ft³
